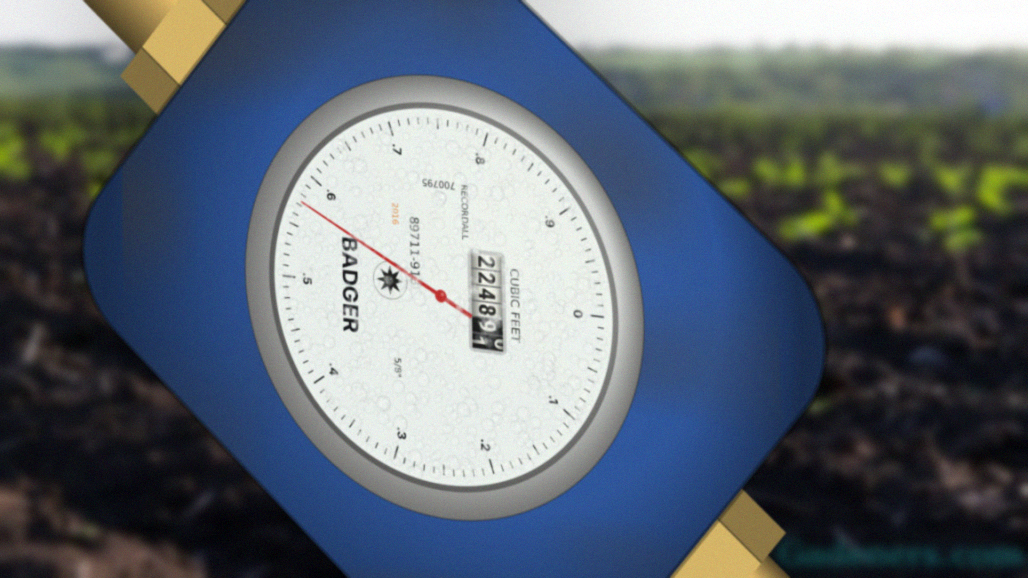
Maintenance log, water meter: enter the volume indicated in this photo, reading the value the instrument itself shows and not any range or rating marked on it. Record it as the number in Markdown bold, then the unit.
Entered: **224890.57** ft³
